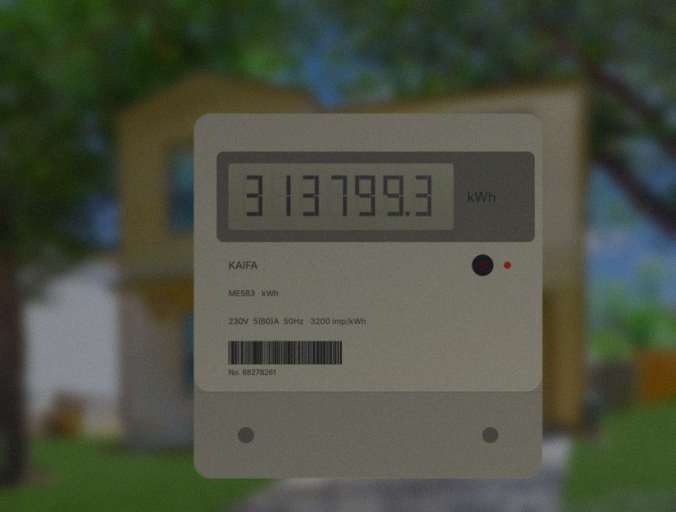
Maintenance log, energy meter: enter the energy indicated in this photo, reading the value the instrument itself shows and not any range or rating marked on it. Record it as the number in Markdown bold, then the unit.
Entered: **313799.3** kWh
